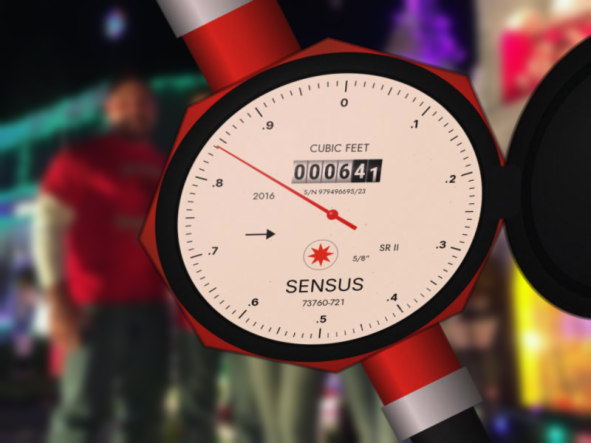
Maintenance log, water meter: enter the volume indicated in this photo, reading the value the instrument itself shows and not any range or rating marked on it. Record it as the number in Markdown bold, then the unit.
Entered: **640.84** ft³
